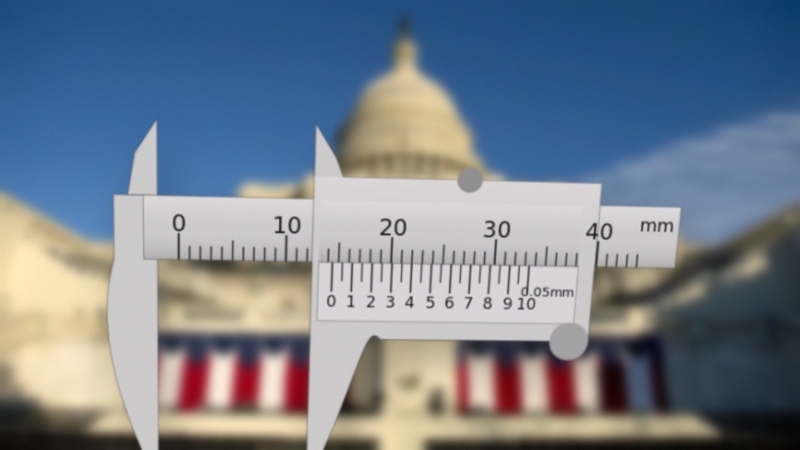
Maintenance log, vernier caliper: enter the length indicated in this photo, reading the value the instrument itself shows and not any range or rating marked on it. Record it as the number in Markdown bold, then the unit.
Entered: **14.4** mm
